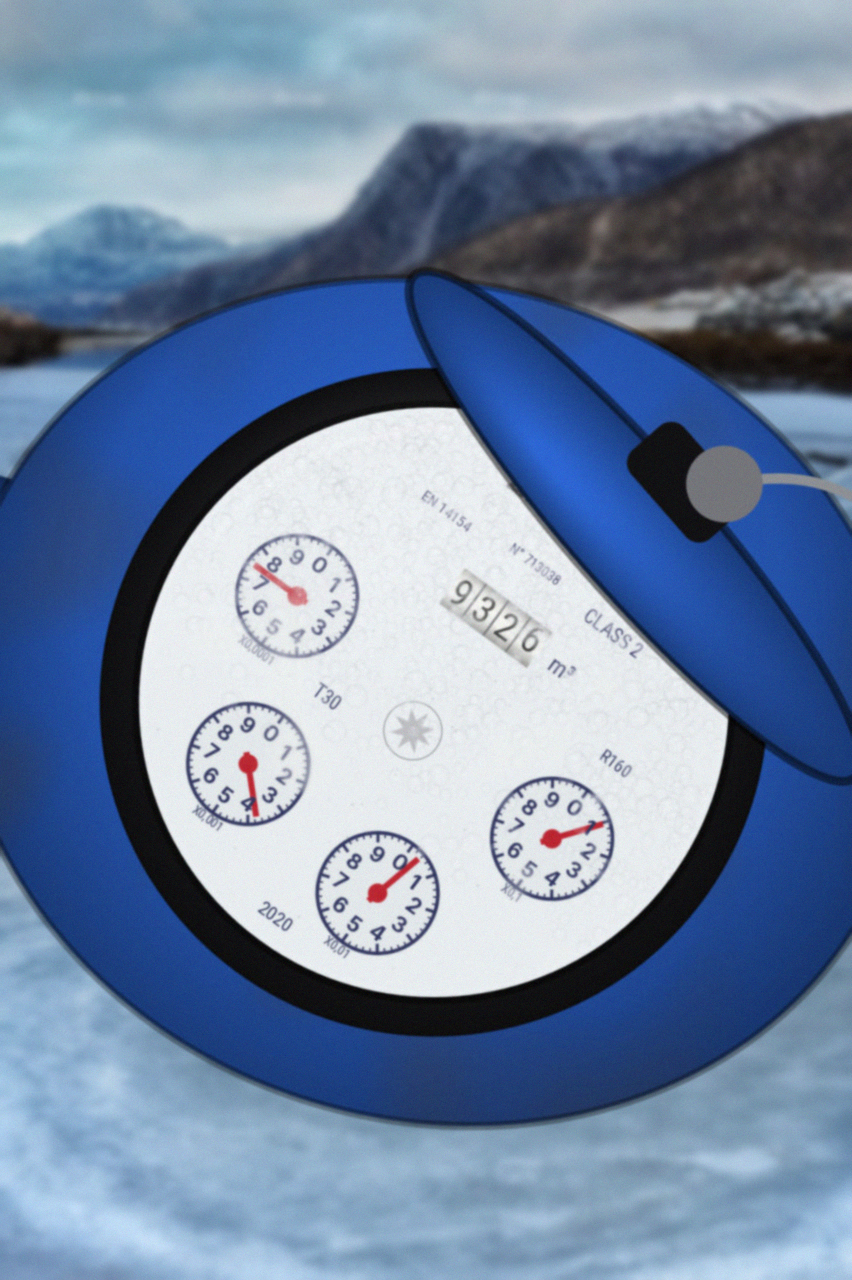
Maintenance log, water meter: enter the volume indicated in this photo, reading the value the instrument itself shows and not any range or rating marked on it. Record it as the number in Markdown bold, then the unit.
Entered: **9326.1037** m³
